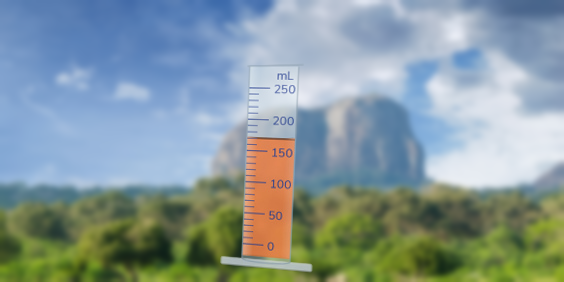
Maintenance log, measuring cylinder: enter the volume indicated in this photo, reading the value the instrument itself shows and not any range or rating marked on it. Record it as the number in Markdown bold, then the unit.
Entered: **170** mL
